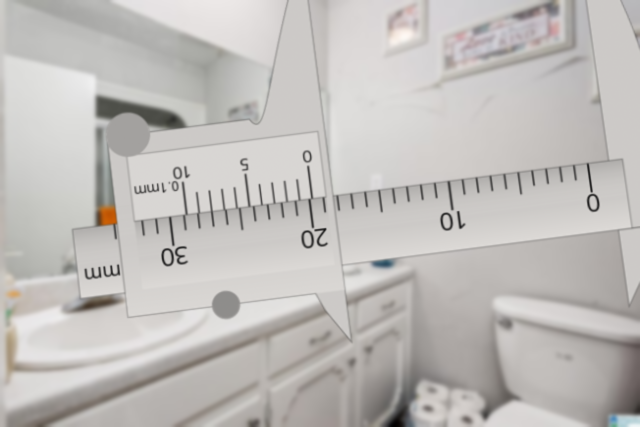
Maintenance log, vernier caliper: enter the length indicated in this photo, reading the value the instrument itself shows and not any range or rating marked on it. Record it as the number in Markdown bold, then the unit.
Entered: **19.8** mm
